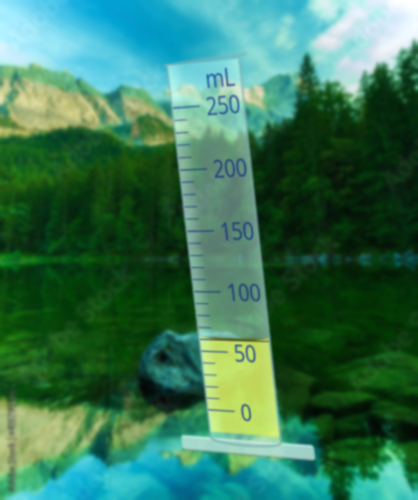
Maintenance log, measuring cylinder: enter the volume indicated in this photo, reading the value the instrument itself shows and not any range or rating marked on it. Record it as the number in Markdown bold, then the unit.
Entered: **60** mL
